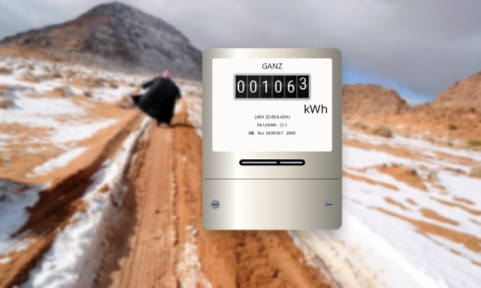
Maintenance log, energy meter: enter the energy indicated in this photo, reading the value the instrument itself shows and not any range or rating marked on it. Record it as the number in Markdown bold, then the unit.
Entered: **1063** kWh
